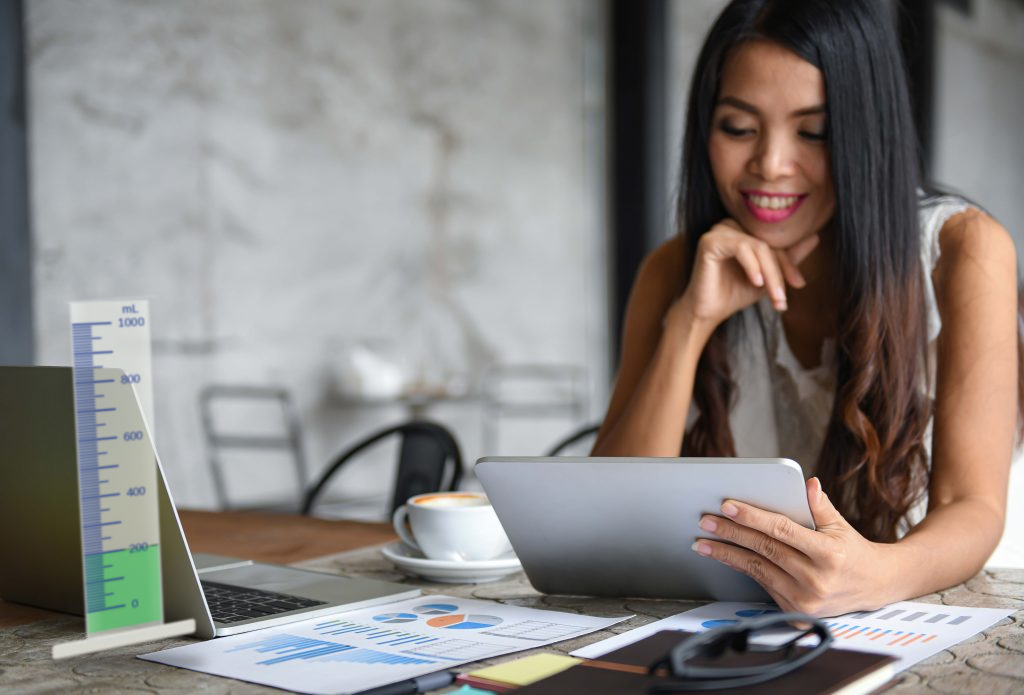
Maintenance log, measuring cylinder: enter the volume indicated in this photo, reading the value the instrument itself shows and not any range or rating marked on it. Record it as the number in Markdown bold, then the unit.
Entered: **200** mL
